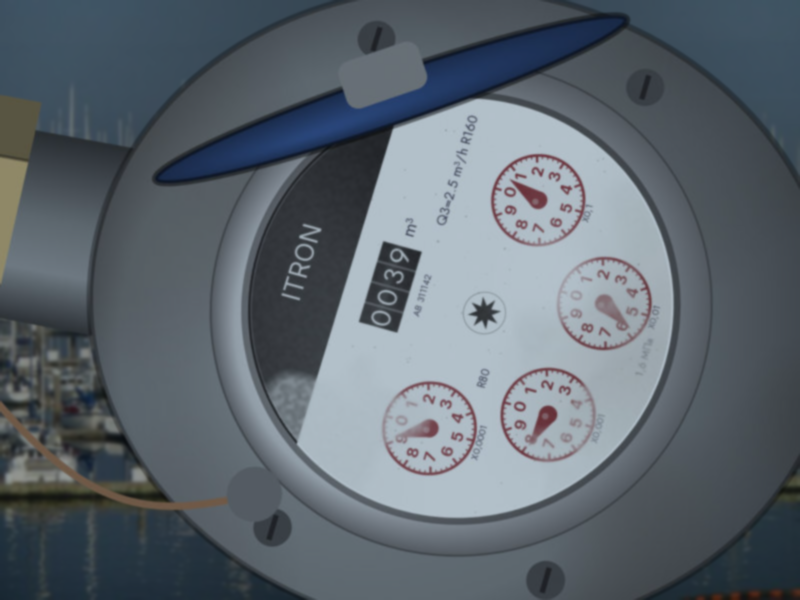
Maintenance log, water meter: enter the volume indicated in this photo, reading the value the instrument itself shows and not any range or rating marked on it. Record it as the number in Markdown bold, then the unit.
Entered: **39.0579** m³
